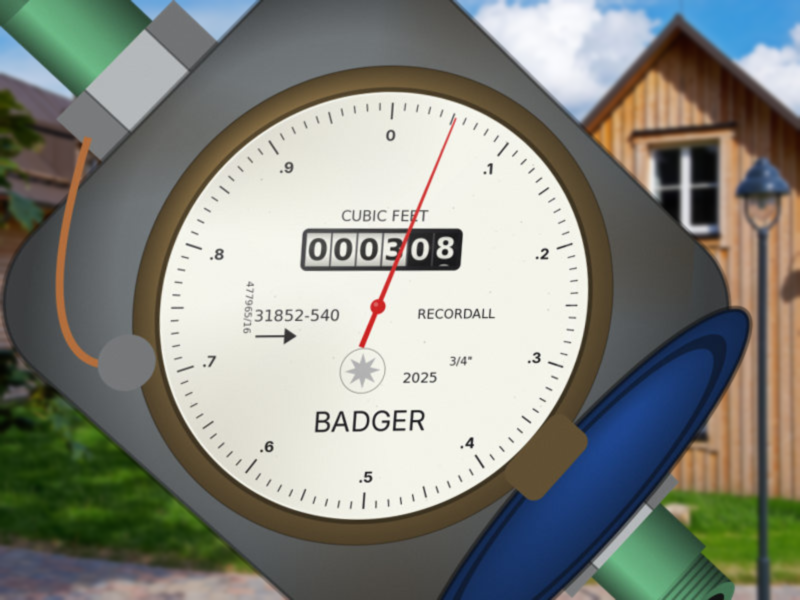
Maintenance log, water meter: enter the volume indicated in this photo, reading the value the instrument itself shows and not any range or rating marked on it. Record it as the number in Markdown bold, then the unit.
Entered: **308.05** ft³
